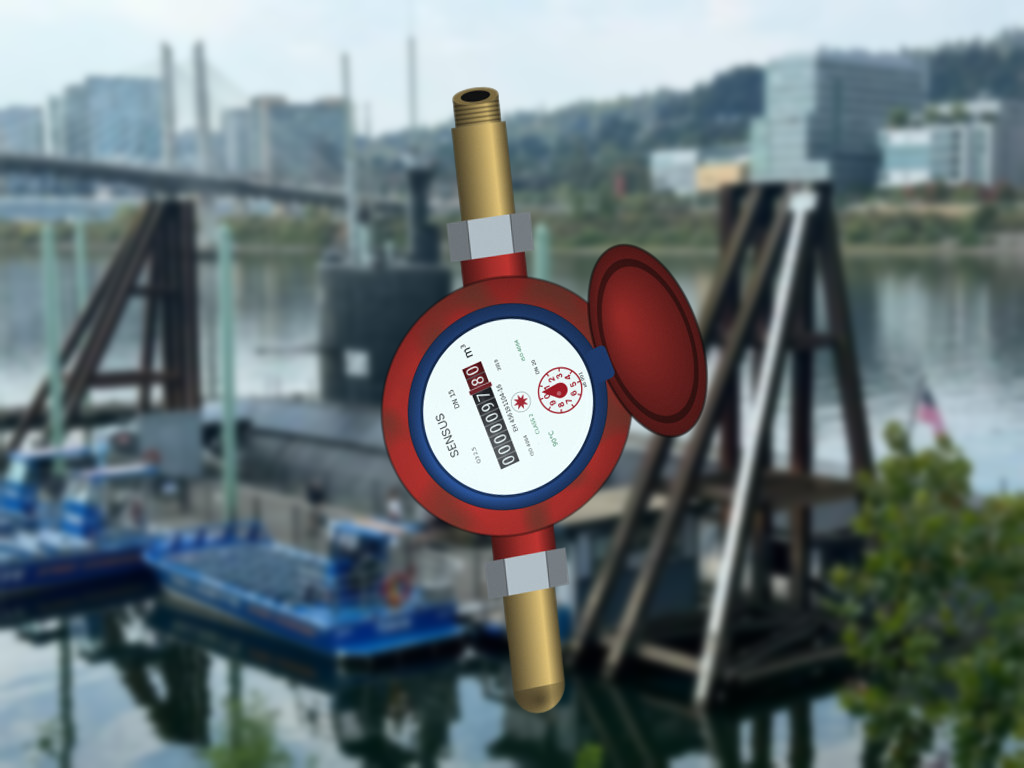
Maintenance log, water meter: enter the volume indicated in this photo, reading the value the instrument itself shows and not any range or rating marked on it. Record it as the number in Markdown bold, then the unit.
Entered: **97.800** m³
